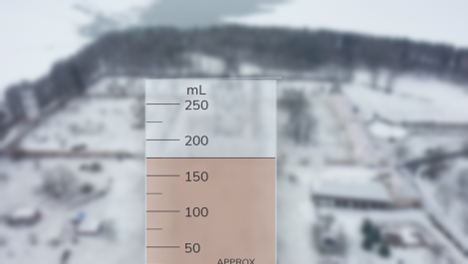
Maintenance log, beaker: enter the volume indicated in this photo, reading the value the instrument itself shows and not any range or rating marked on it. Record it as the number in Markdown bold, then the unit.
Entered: **175** mL
